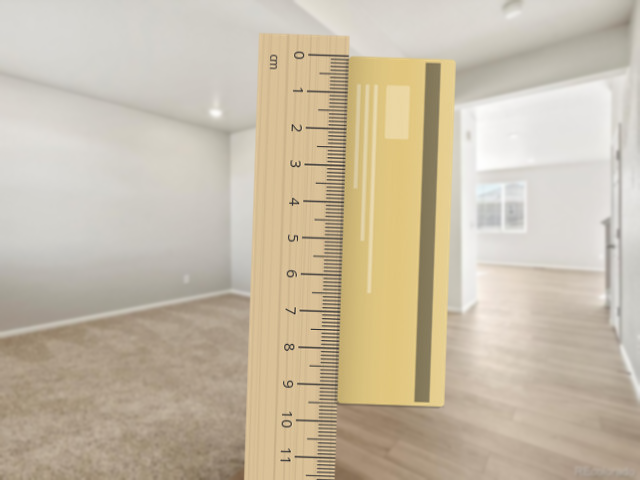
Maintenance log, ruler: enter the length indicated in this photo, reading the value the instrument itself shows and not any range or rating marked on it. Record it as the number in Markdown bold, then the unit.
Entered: **9.5** cm
